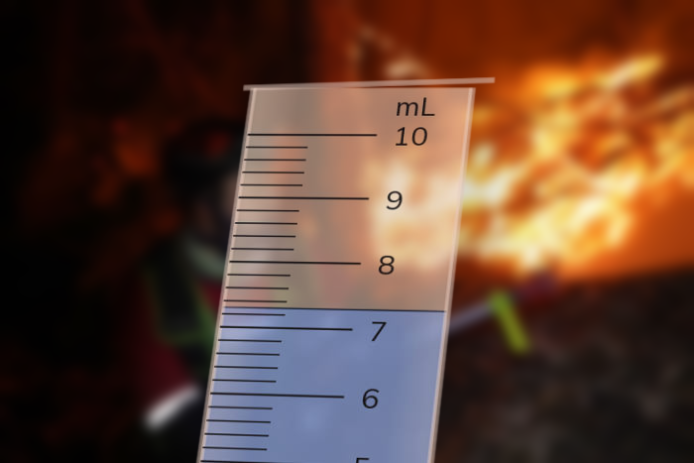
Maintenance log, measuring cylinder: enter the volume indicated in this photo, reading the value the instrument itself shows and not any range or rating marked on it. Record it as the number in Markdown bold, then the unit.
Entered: **7.3** mL
